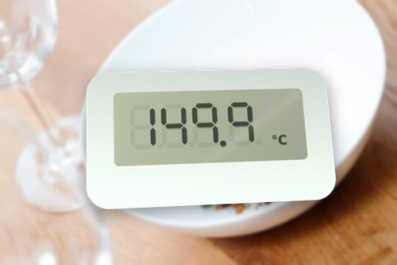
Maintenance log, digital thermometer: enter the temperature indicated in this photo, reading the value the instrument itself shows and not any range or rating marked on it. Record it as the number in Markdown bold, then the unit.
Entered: **149.9** °C
